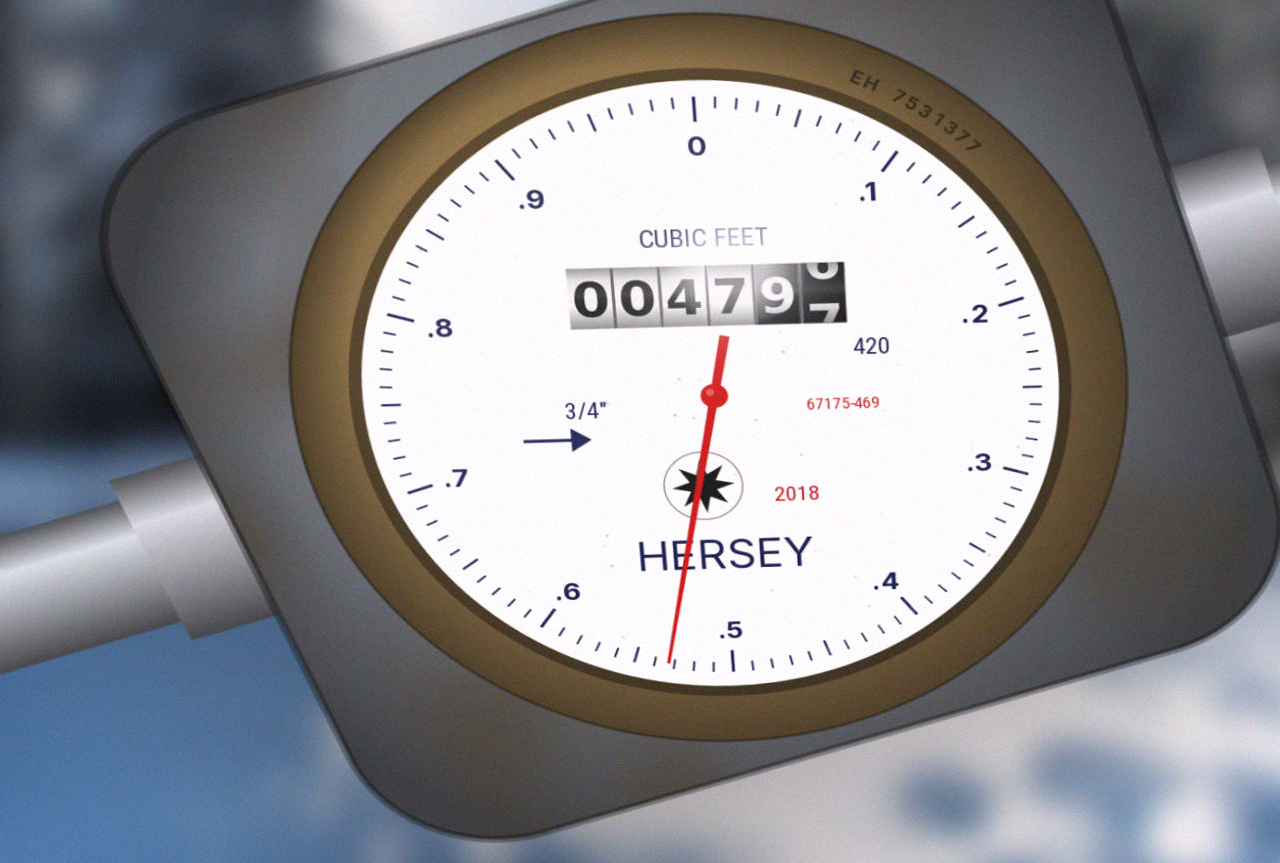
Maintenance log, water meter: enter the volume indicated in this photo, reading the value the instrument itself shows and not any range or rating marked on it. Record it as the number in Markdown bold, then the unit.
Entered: **4796.53** ft³
